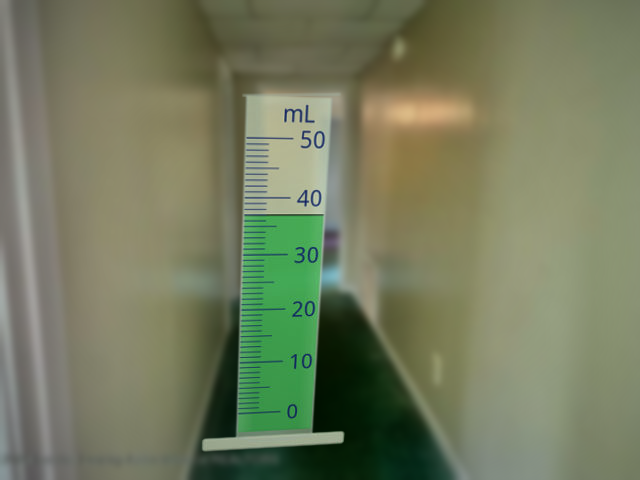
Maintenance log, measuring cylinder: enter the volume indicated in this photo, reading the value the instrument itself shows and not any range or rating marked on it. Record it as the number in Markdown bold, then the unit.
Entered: **37** mL
